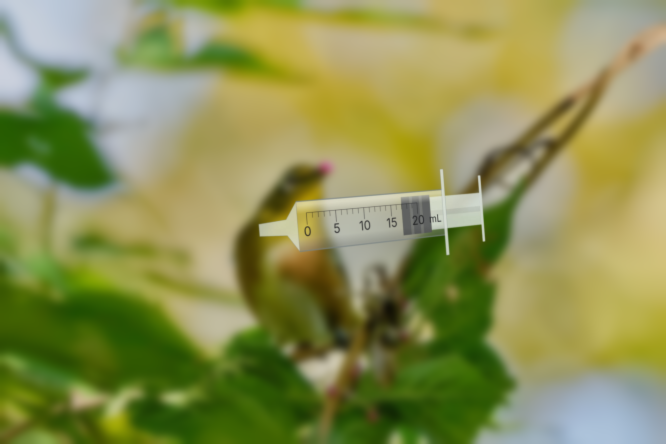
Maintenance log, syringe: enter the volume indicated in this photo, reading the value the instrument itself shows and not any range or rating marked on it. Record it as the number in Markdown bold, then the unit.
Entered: **17** mL
